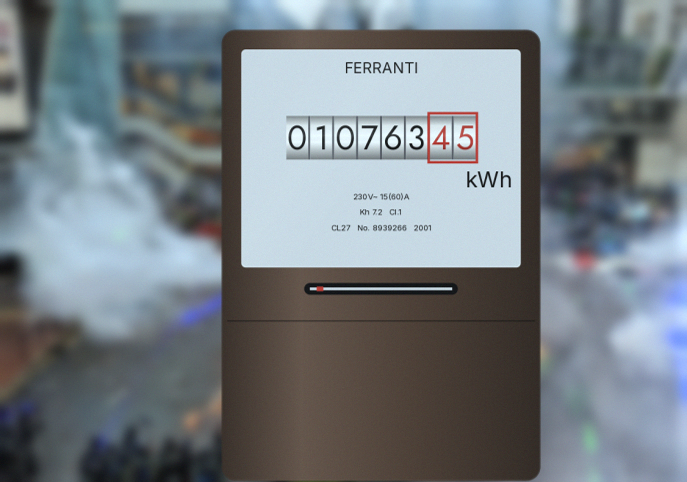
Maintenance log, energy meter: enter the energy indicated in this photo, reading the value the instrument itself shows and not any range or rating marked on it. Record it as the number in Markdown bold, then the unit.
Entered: **10763.45** kWh
